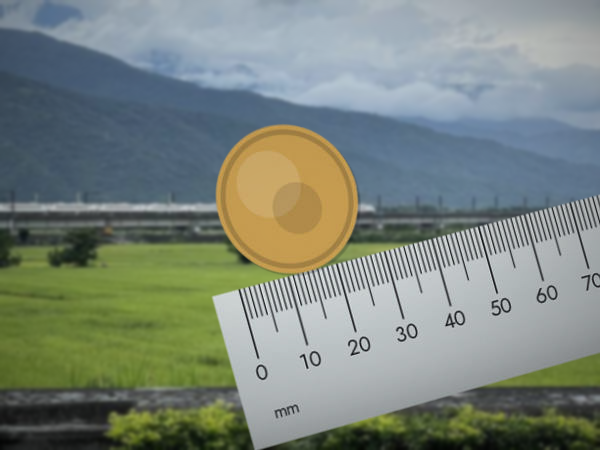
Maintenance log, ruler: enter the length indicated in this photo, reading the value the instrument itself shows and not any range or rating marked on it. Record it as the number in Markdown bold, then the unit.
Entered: **28** mm
